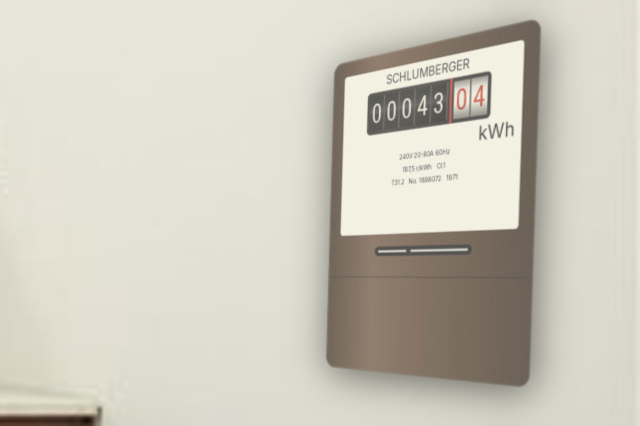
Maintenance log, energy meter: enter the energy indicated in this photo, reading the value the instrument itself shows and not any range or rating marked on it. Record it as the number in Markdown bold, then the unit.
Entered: **43.04** kWh
